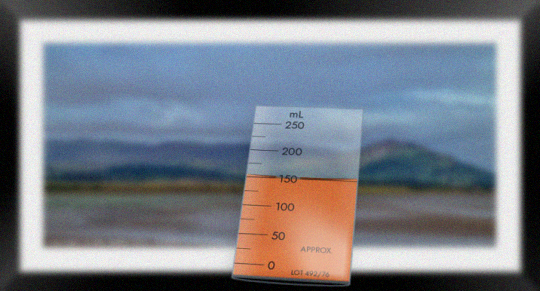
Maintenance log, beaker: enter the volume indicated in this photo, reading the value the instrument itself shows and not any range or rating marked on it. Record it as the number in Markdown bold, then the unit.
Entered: **150** mL
